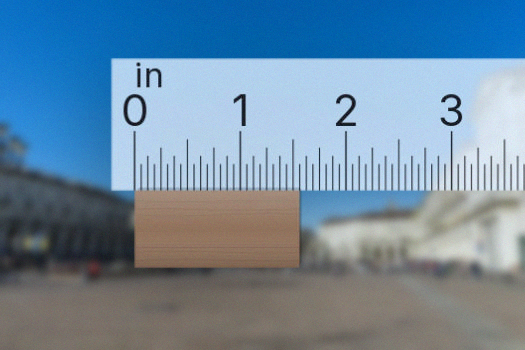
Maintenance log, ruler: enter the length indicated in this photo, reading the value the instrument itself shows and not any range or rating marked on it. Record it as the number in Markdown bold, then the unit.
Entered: **1.5625** in
